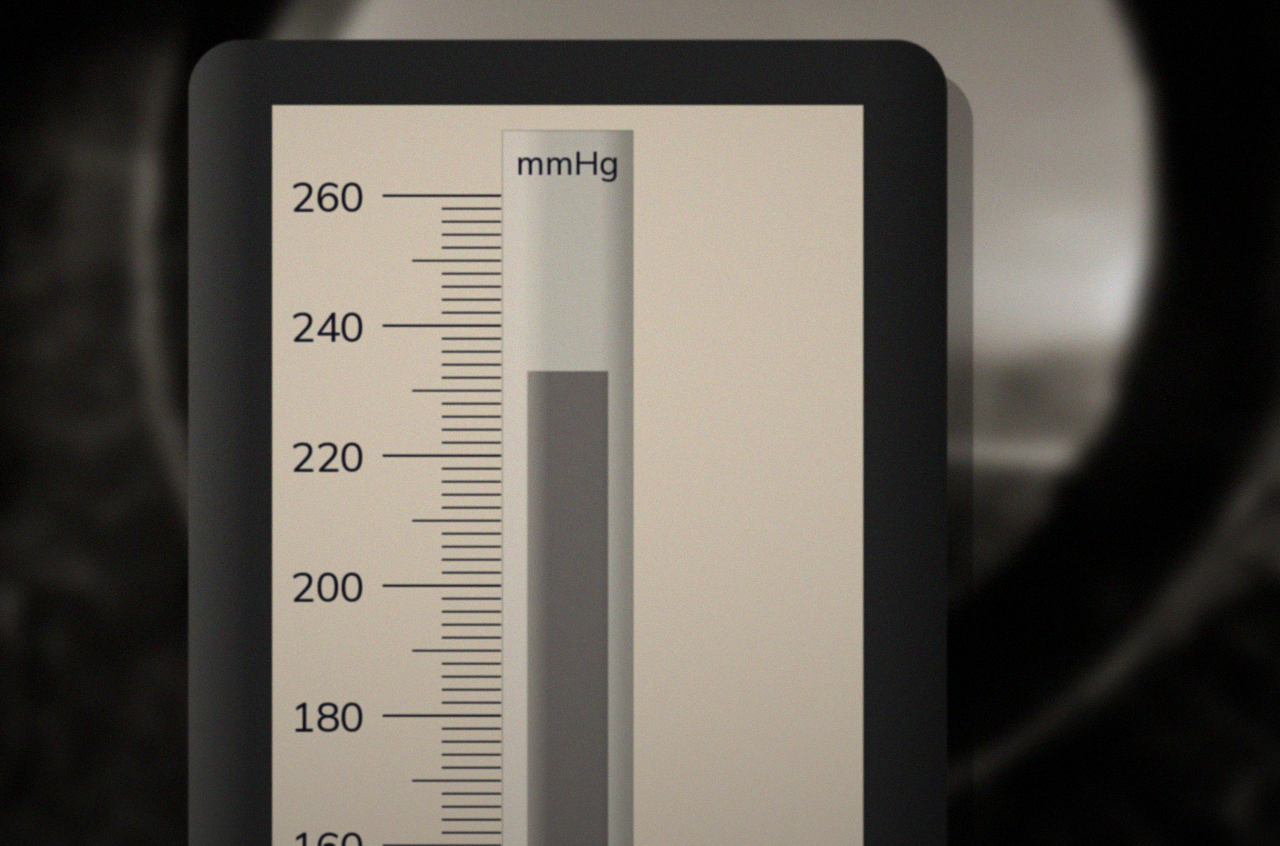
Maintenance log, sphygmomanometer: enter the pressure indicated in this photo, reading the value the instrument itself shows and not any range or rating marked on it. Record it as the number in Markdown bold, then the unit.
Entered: **233** mmHg
